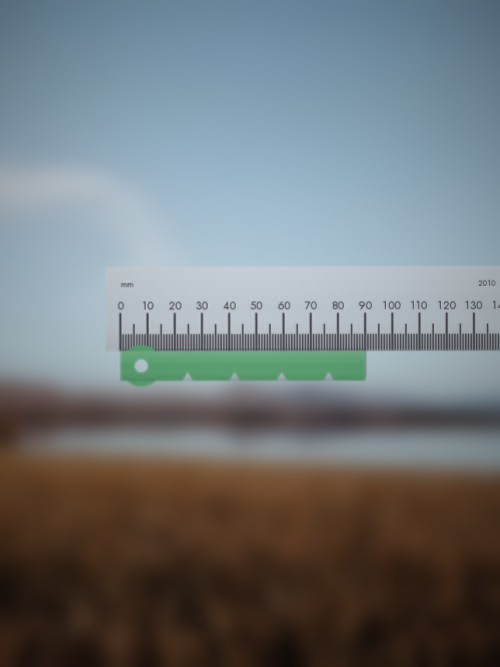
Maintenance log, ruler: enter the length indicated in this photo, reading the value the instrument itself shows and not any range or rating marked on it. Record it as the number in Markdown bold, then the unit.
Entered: **90** mm
